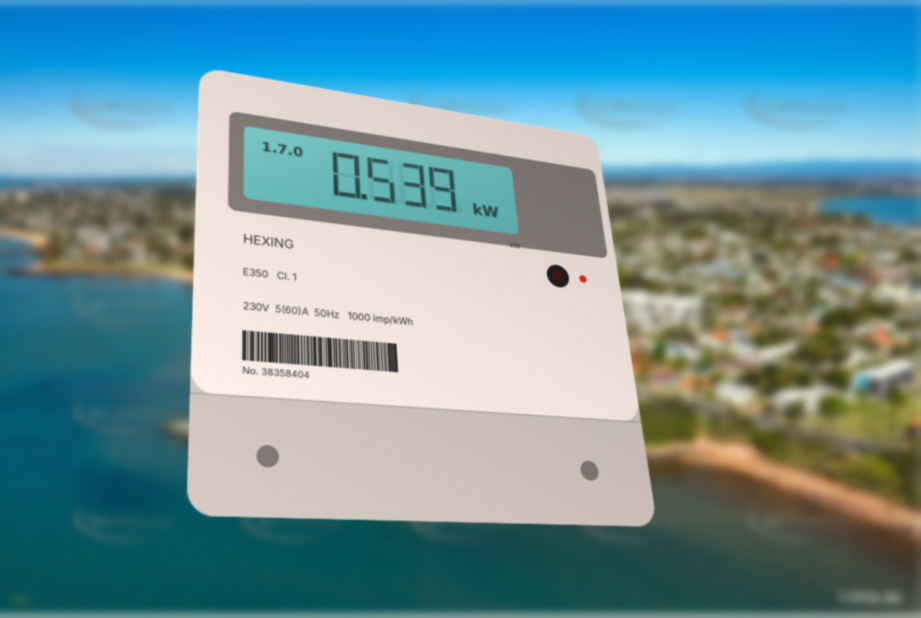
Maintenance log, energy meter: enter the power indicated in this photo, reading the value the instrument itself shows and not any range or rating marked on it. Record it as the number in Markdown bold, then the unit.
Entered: **0.539** kW
